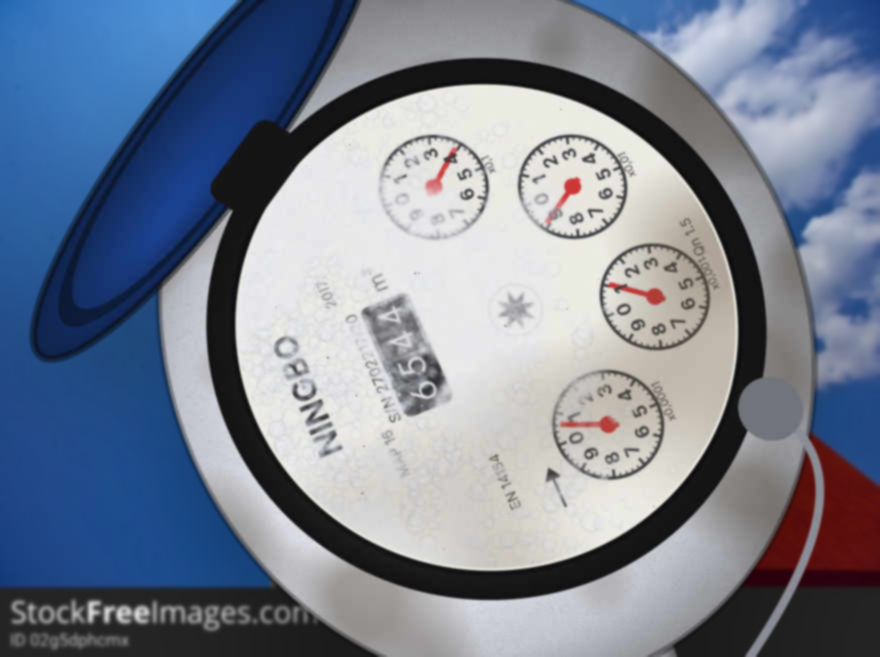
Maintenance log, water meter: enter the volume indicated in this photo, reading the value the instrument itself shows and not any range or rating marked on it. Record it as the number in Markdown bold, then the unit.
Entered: **6544.3910** m³
